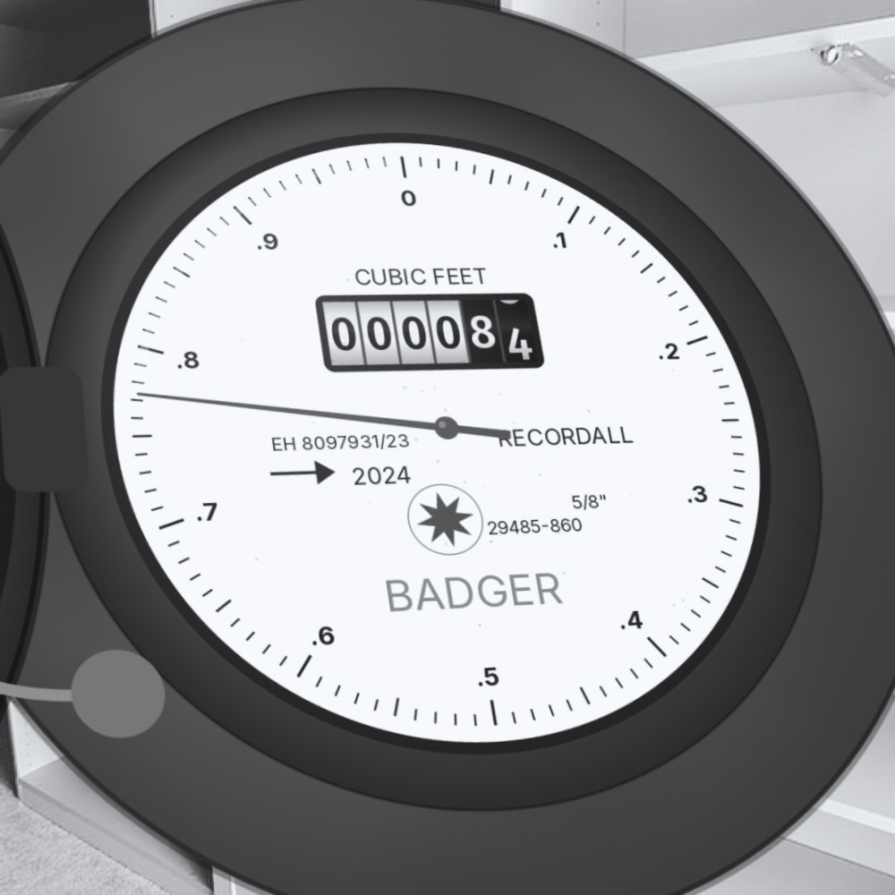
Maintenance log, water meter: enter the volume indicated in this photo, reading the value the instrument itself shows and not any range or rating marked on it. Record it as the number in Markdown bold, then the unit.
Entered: **83.77** ft³
